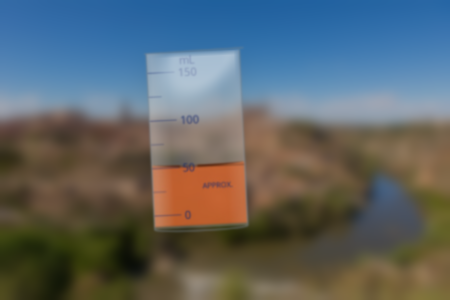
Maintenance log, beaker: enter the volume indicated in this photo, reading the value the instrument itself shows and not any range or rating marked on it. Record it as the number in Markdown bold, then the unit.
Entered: **50** mL
